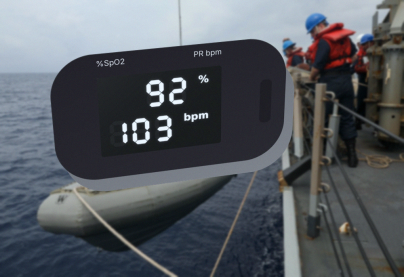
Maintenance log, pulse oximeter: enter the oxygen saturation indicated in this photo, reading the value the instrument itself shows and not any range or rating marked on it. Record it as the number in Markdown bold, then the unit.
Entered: **92** %
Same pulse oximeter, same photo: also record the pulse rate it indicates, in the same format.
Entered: **103** bpm
